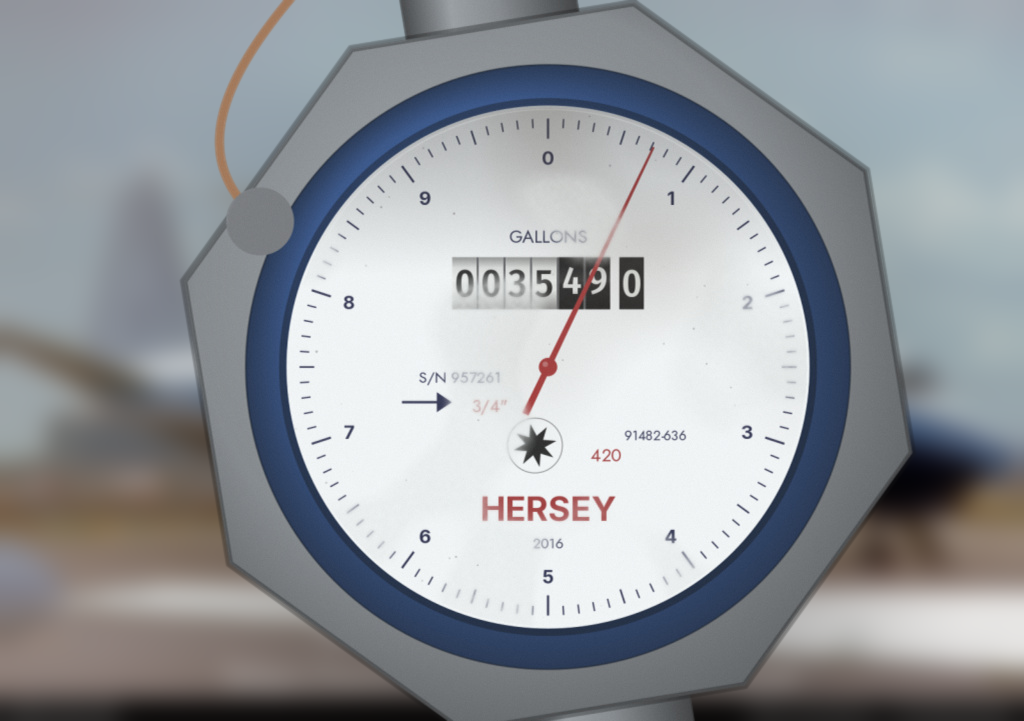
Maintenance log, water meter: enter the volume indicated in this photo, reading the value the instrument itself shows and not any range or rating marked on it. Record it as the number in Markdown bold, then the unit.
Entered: **35490.7** gal
